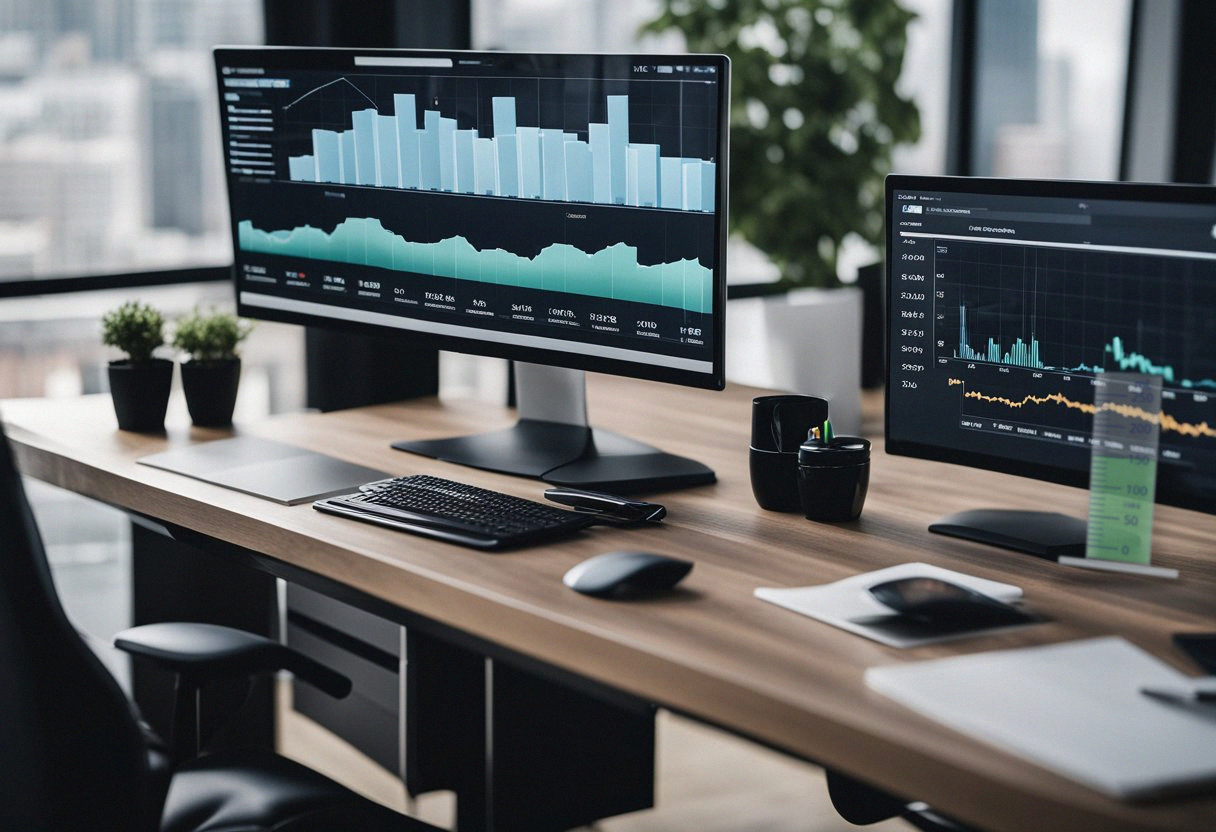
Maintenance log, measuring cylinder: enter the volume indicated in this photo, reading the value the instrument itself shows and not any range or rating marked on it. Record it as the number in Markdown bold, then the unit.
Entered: **150** mL
